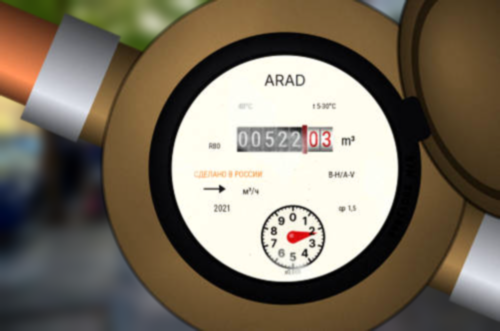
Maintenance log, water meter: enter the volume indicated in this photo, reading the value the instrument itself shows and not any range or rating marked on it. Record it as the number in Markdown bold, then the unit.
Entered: **522.032** m³
